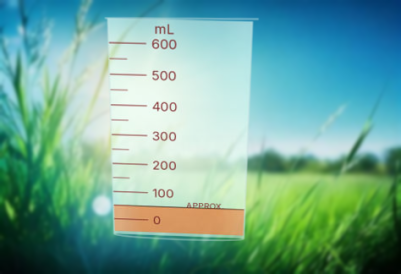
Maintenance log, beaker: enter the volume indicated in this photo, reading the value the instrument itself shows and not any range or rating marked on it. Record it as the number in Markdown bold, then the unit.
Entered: **50** mL
